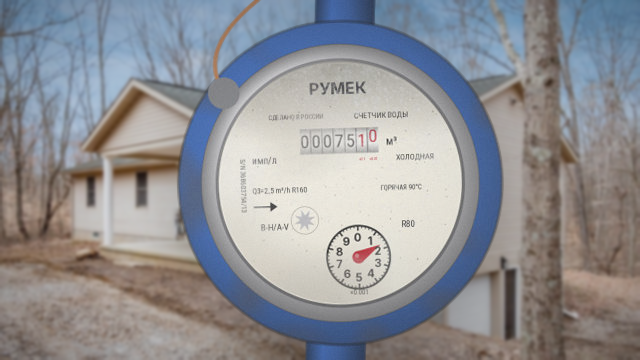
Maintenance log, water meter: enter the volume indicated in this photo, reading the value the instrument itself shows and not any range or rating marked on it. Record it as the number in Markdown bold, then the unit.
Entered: **75.101** m³
